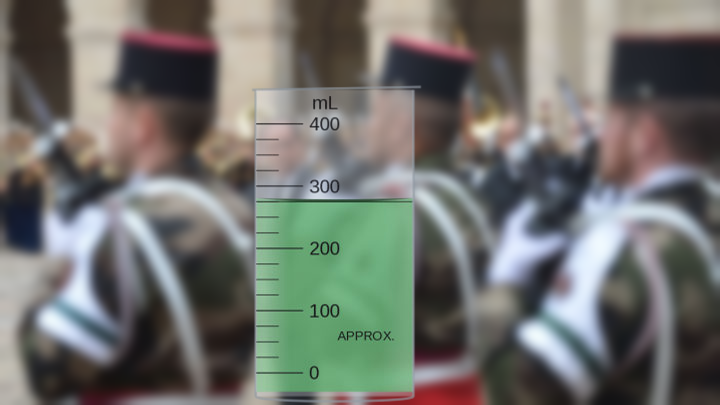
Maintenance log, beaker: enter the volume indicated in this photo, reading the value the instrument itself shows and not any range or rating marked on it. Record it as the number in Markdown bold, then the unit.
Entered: **275** mL
